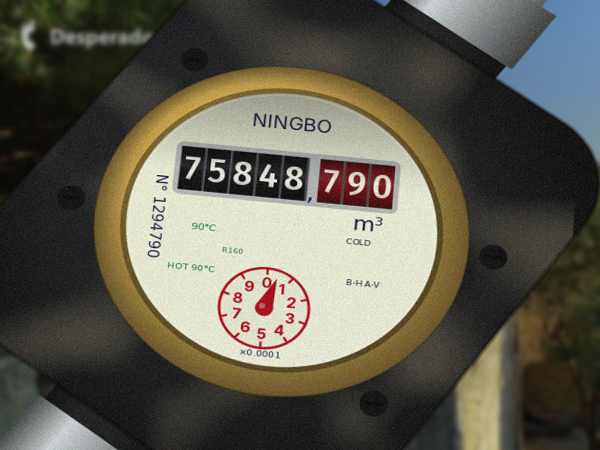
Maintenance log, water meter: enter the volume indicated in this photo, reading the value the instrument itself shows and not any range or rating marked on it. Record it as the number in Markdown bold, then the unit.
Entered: **75848.7900** m³
